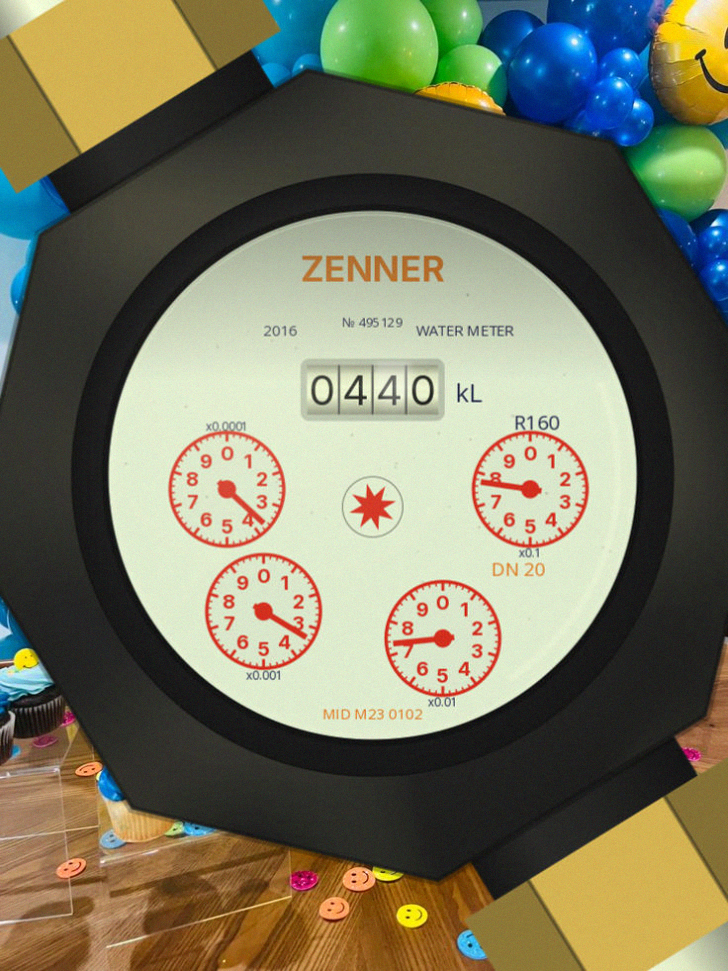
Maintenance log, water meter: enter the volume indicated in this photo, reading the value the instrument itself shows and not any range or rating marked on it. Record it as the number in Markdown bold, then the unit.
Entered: **440.7733** kL
